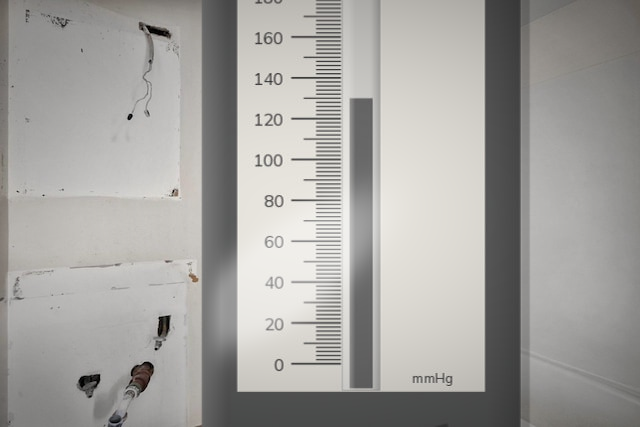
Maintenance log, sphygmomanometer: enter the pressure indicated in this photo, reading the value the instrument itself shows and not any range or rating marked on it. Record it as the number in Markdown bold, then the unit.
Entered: **130** mmHg
